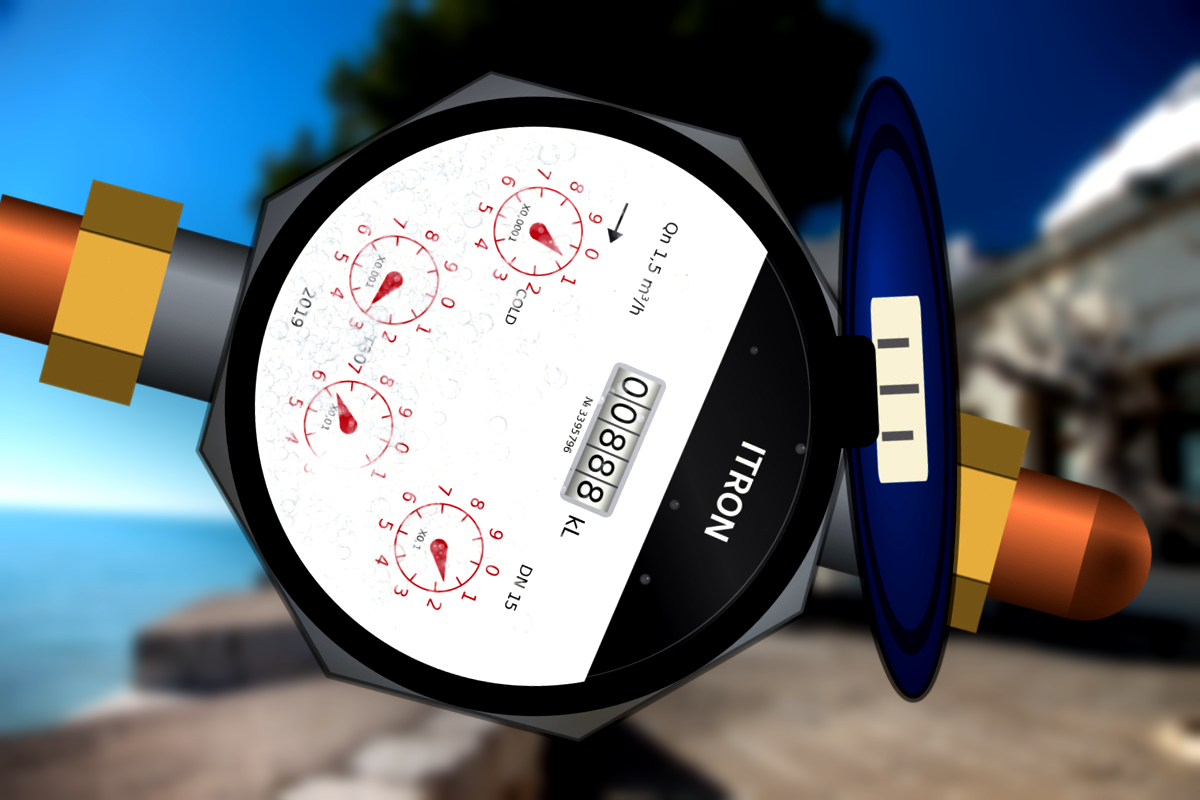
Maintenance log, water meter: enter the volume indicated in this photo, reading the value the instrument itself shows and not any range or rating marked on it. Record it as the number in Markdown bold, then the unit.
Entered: **888.1630** kL
